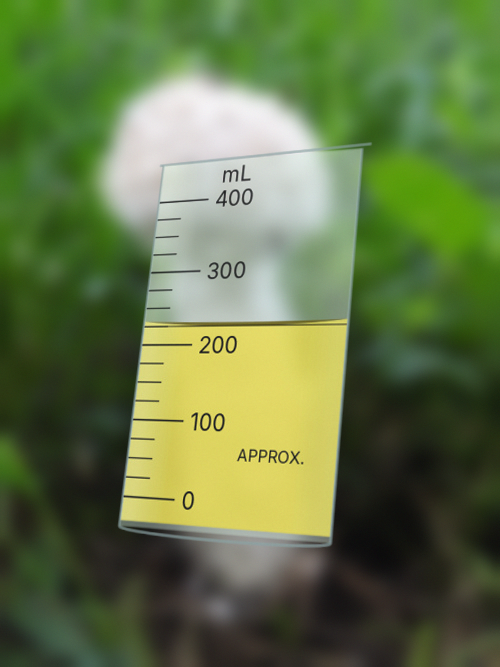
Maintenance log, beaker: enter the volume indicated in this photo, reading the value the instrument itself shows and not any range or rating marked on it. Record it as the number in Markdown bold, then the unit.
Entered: **225** mL
